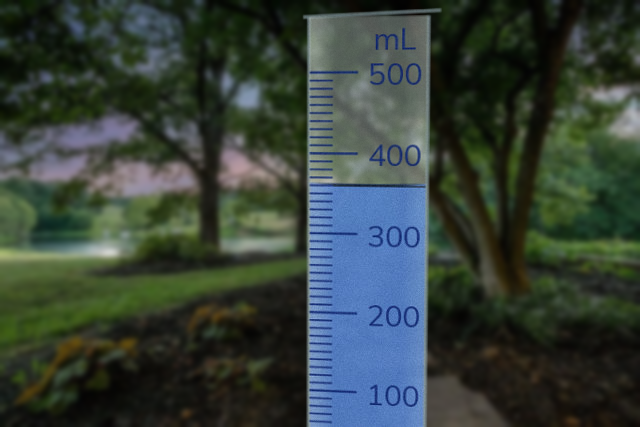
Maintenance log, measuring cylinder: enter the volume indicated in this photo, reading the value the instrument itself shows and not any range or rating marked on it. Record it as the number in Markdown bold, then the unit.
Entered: **360** mL
